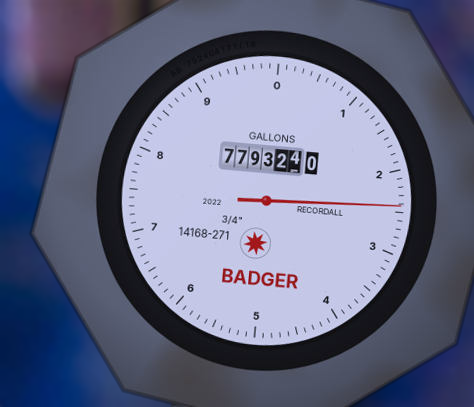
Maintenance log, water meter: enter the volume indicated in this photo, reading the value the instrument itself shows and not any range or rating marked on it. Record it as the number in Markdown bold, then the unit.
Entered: **7793242.4** gal
